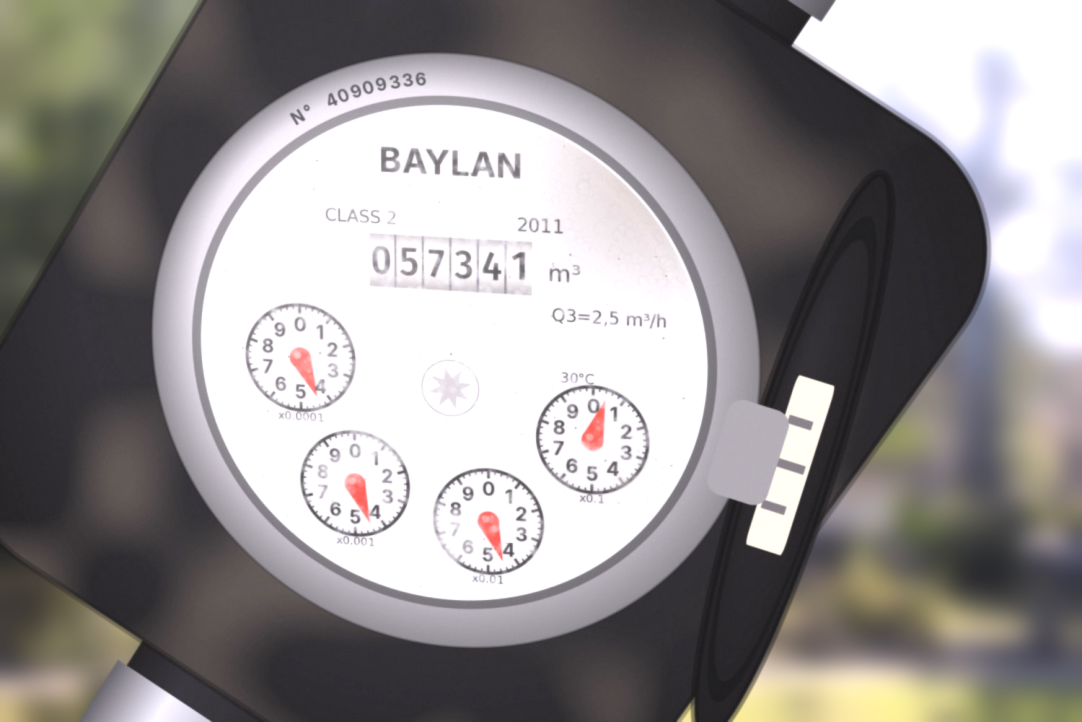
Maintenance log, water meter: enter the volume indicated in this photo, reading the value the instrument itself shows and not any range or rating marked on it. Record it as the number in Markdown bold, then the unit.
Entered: **57341.0444** m³
